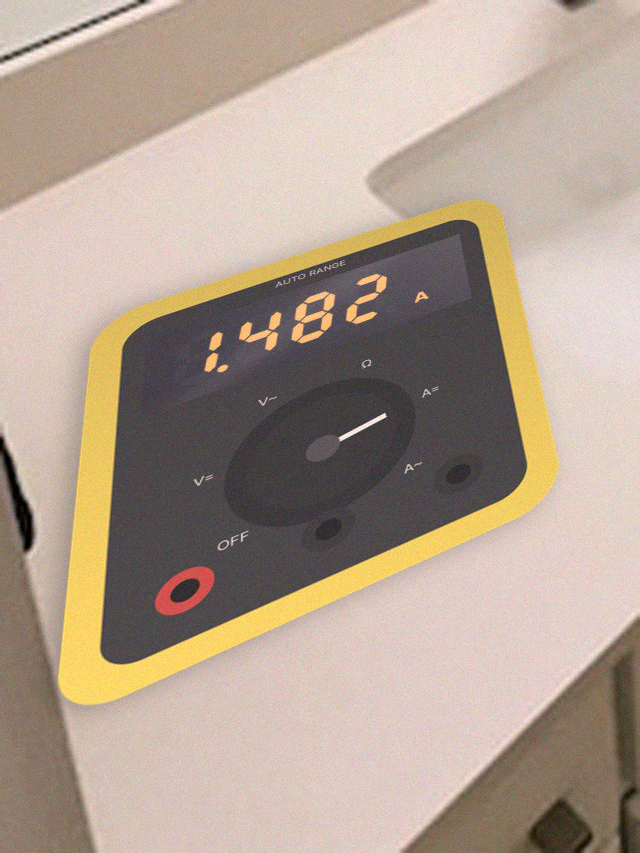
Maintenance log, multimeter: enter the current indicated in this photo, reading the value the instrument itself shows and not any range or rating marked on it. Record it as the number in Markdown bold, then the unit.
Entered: **1.482** A
